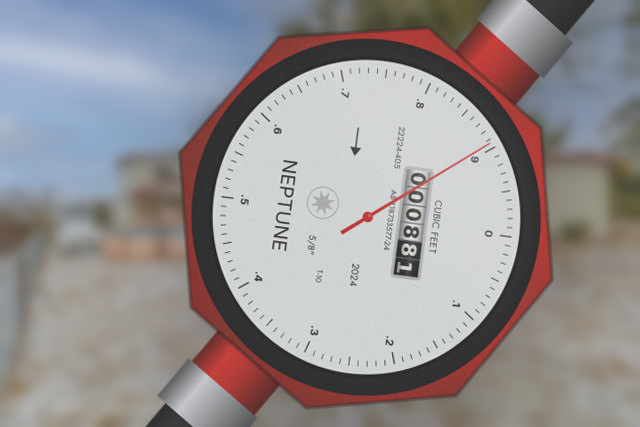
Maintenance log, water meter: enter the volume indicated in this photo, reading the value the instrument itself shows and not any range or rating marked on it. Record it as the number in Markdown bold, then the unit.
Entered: **880.89** ft³
